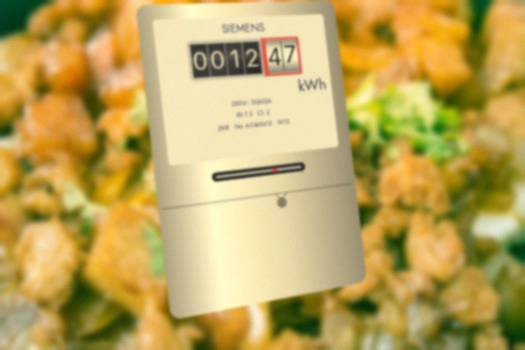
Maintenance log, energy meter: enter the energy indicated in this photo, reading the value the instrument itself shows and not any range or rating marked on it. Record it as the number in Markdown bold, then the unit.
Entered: **12.47** kWh
